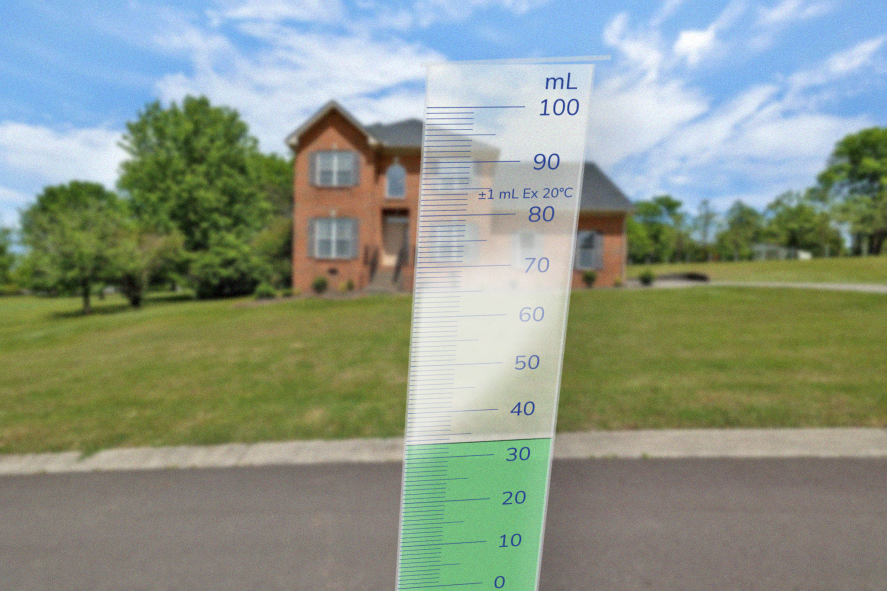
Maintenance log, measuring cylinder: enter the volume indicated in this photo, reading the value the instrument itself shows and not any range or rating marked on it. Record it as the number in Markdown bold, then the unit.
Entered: **33** mL
